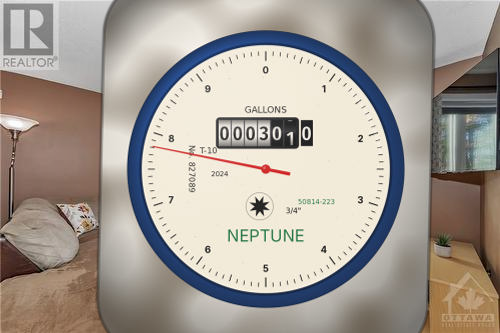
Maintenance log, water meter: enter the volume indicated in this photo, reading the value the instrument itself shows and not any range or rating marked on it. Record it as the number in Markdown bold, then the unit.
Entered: **3007.8** gal
